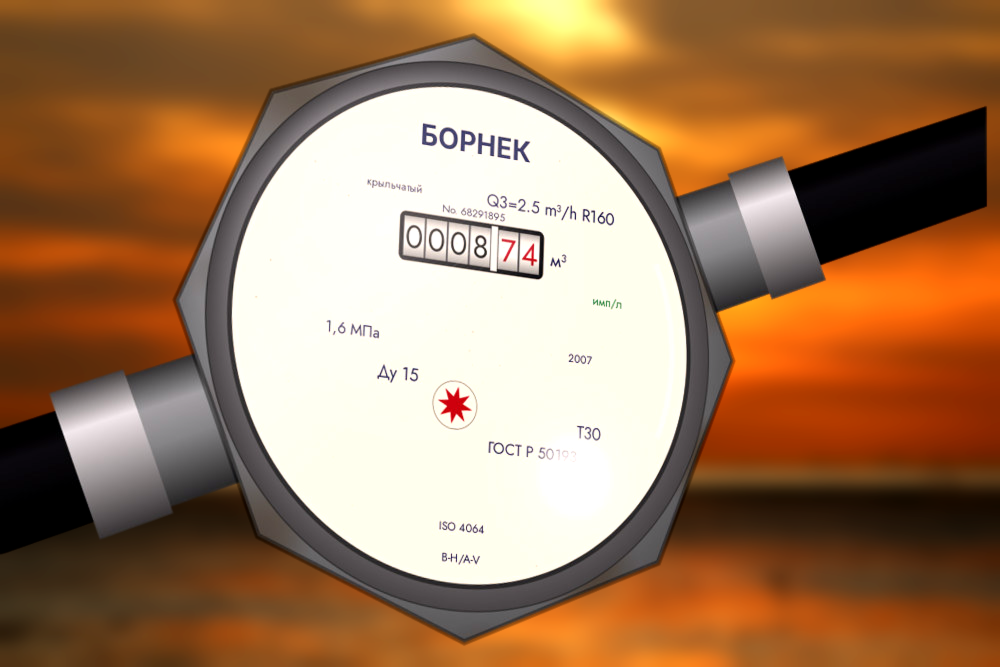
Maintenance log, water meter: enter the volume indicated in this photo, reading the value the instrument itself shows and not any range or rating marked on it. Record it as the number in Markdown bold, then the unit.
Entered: **8.74** m³
